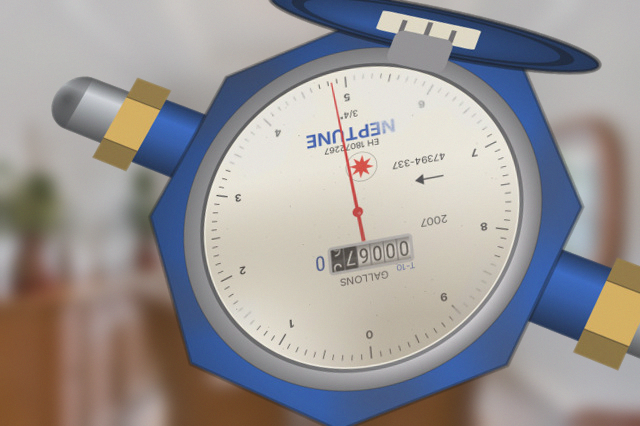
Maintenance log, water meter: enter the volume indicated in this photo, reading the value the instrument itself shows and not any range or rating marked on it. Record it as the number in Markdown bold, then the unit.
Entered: **6754.8** gal
